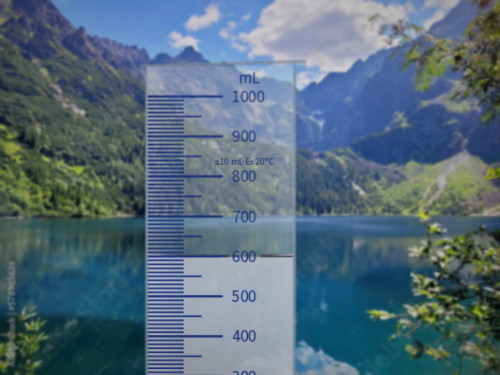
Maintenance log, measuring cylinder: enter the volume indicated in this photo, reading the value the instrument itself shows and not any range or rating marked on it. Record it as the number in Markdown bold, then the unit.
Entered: **600** mL
